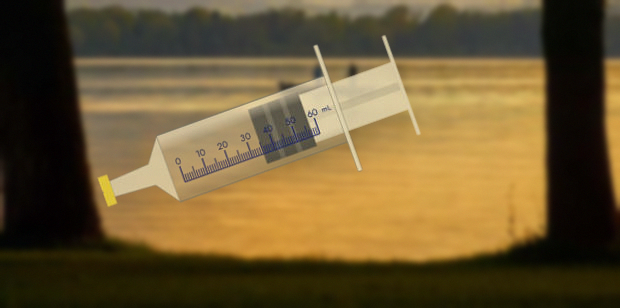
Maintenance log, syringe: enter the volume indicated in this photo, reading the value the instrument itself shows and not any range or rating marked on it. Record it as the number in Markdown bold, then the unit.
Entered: **35** mL
